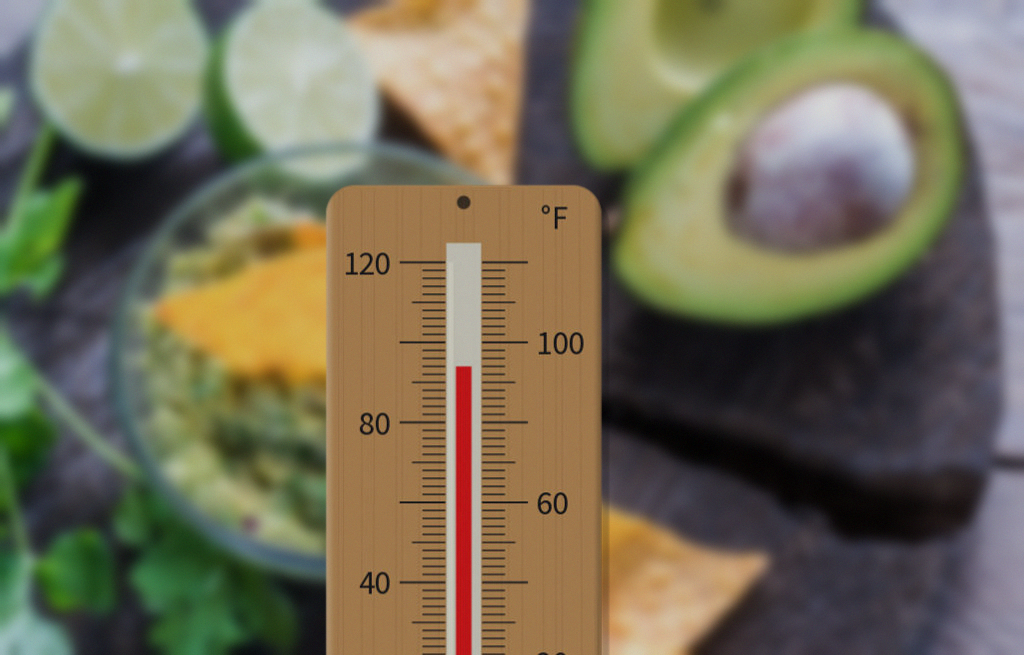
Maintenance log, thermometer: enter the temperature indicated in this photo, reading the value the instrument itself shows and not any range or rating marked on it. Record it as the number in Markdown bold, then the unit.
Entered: **94** °F
